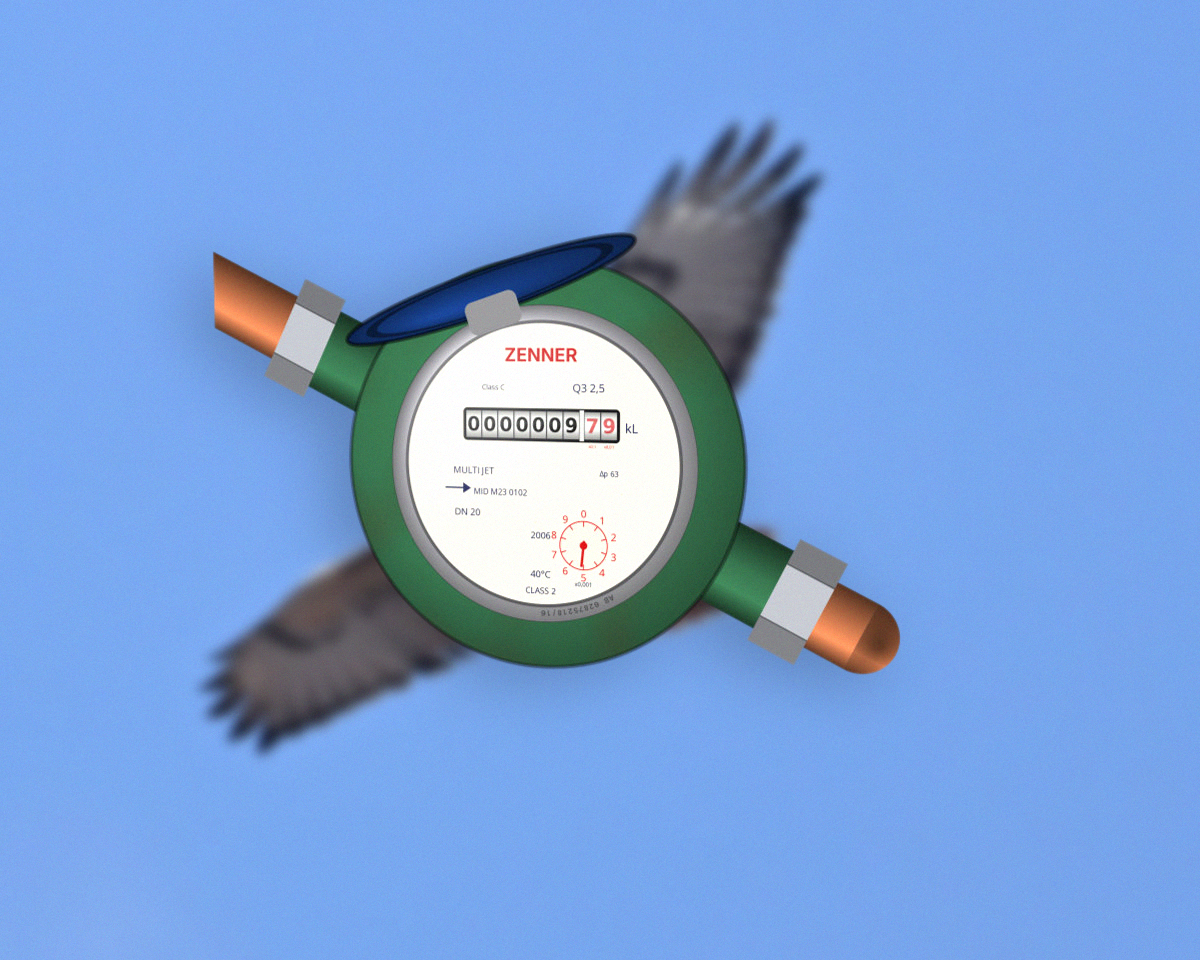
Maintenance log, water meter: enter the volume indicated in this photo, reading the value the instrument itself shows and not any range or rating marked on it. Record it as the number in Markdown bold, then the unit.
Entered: **9.795** kL
